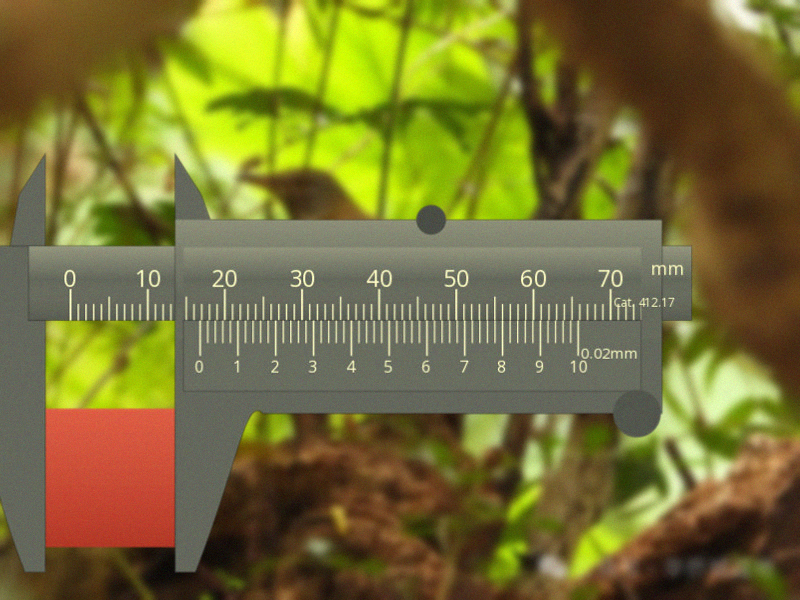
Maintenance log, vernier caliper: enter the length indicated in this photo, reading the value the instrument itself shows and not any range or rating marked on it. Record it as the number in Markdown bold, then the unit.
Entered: **16.8** mm
